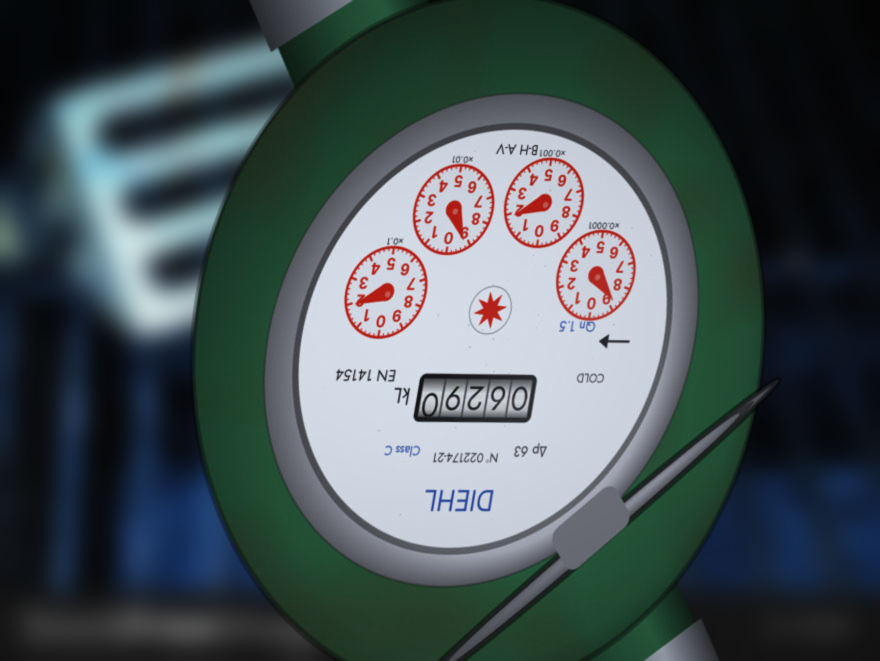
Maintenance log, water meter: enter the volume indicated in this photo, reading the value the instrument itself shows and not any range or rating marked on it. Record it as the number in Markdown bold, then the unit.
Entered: **6290.1918** kL
